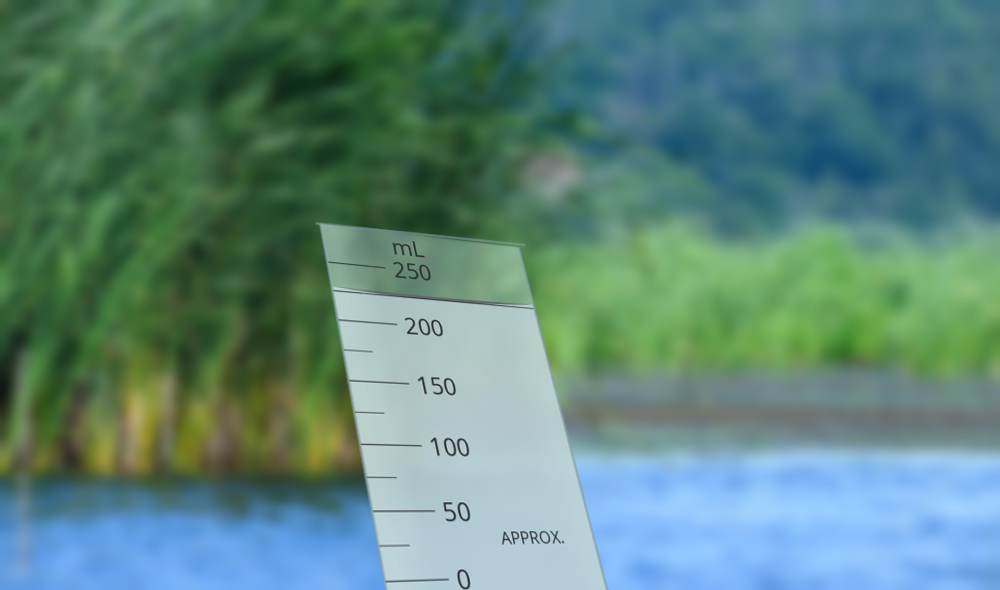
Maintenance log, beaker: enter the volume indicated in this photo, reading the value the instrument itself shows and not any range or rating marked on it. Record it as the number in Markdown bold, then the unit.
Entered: **225** mL
